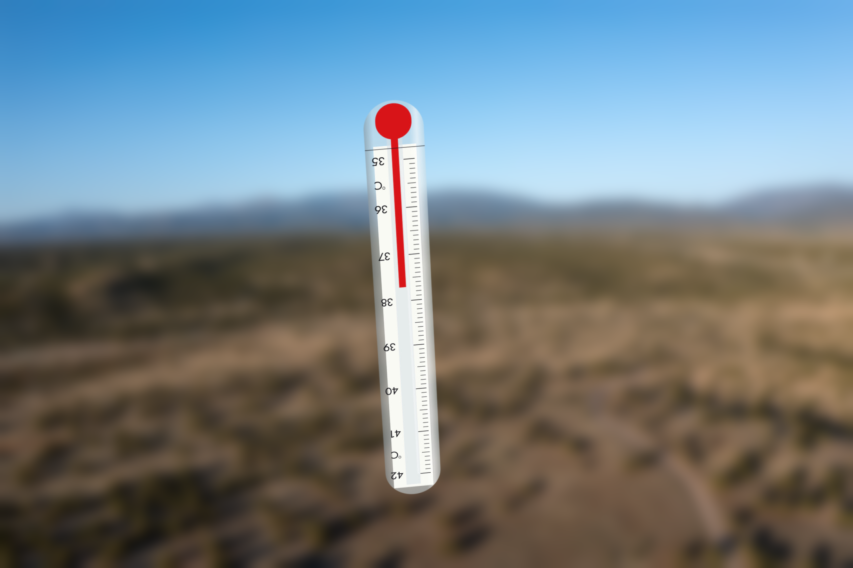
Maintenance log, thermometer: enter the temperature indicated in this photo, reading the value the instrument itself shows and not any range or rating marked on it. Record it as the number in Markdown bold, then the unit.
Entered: **37.7** °C
